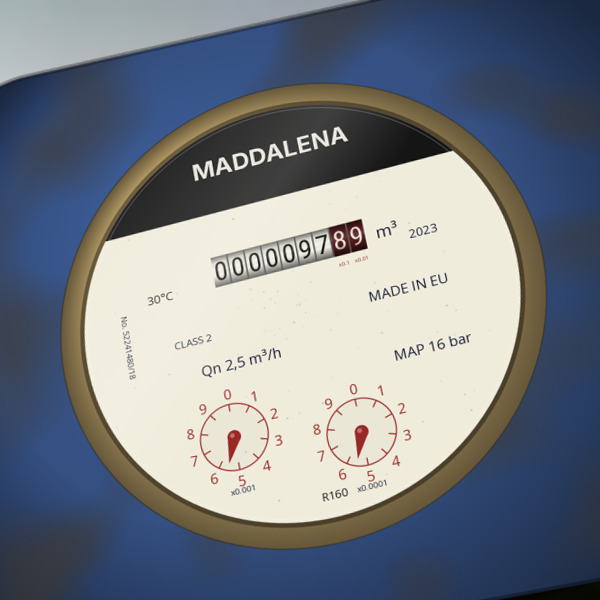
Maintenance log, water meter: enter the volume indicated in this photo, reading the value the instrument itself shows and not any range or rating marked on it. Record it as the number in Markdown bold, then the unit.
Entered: **97.8955** m³
